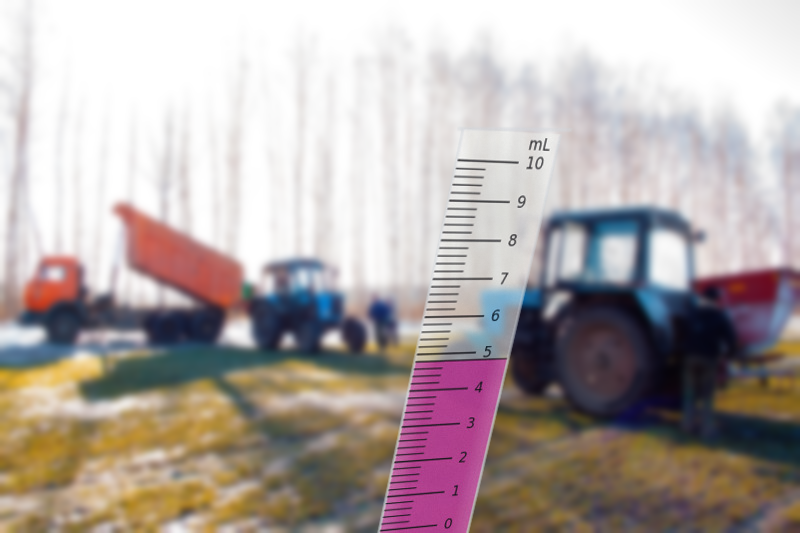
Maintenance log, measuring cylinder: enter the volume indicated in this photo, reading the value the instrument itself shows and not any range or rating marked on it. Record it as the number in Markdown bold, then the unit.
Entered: **4.8** mL
